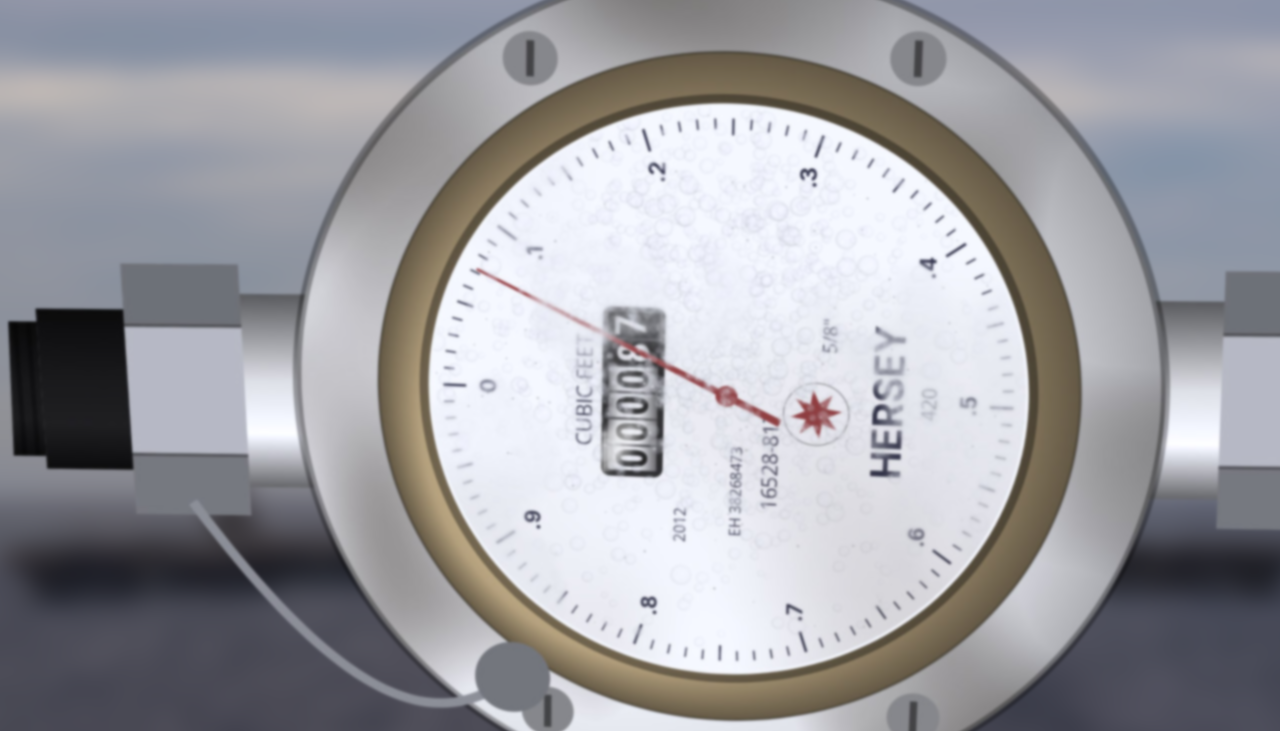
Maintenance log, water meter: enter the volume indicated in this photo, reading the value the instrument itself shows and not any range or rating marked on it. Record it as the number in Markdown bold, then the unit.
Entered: **87.07** ft³
